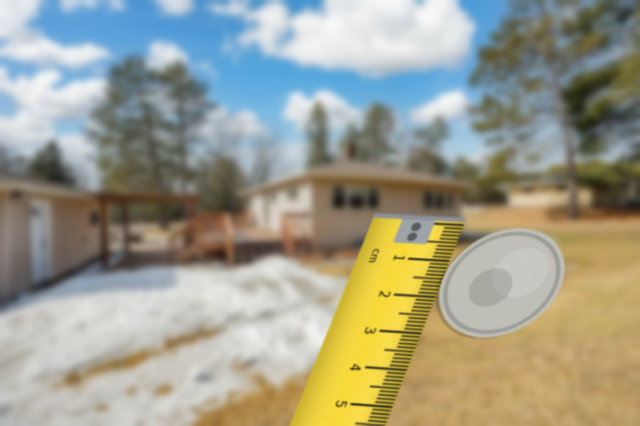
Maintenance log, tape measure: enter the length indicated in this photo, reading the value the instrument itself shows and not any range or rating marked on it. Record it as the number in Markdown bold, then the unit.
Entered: **3** cm
